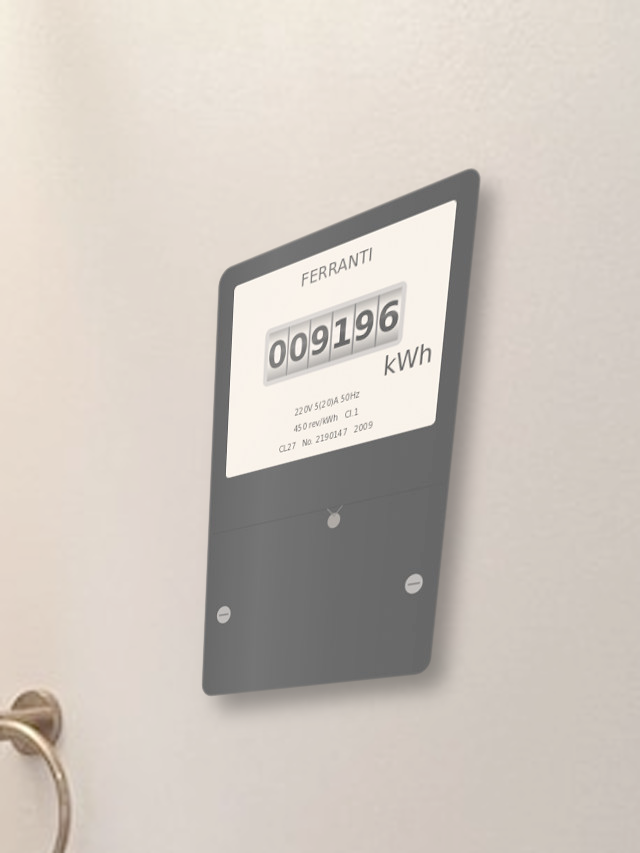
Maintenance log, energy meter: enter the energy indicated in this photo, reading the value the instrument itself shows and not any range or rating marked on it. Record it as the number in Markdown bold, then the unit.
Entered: **9196** kWh
